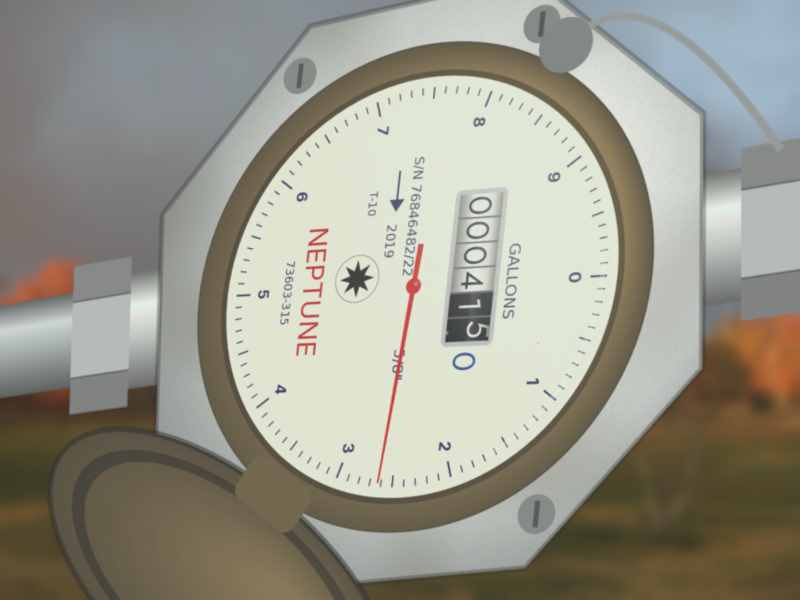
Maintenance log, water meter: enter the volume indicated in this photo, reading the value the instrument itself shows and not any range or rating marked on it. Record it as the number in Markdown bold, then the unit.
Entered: **4152.6** gal
